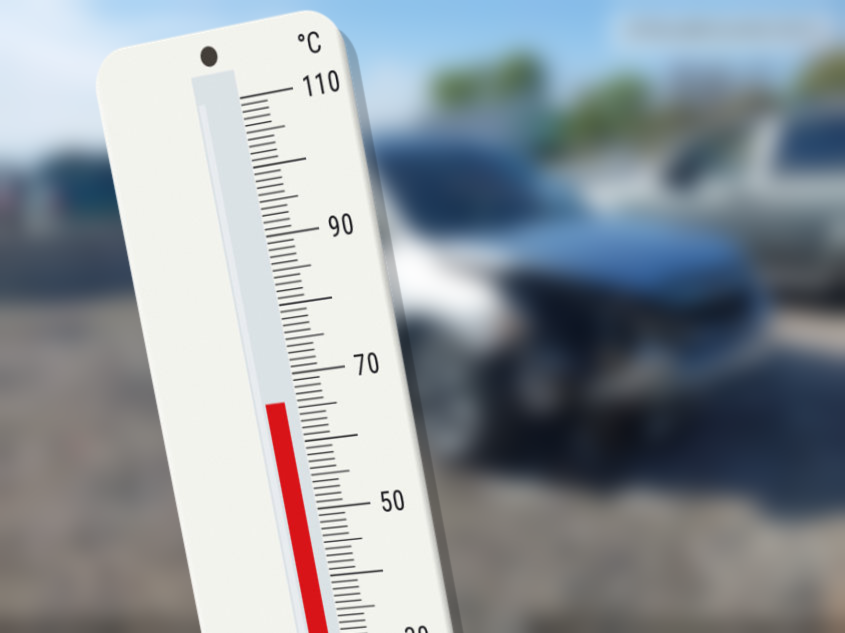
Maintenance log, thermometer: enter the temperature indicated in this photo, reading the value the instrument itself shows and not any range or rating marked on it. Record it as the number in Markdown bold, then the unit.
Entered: **66** °C
